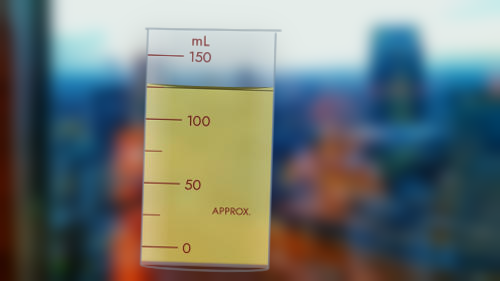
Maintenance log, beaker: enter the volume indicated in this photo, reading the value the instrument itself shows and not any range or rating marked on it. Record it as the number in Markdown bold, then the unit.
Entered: **125** mL
